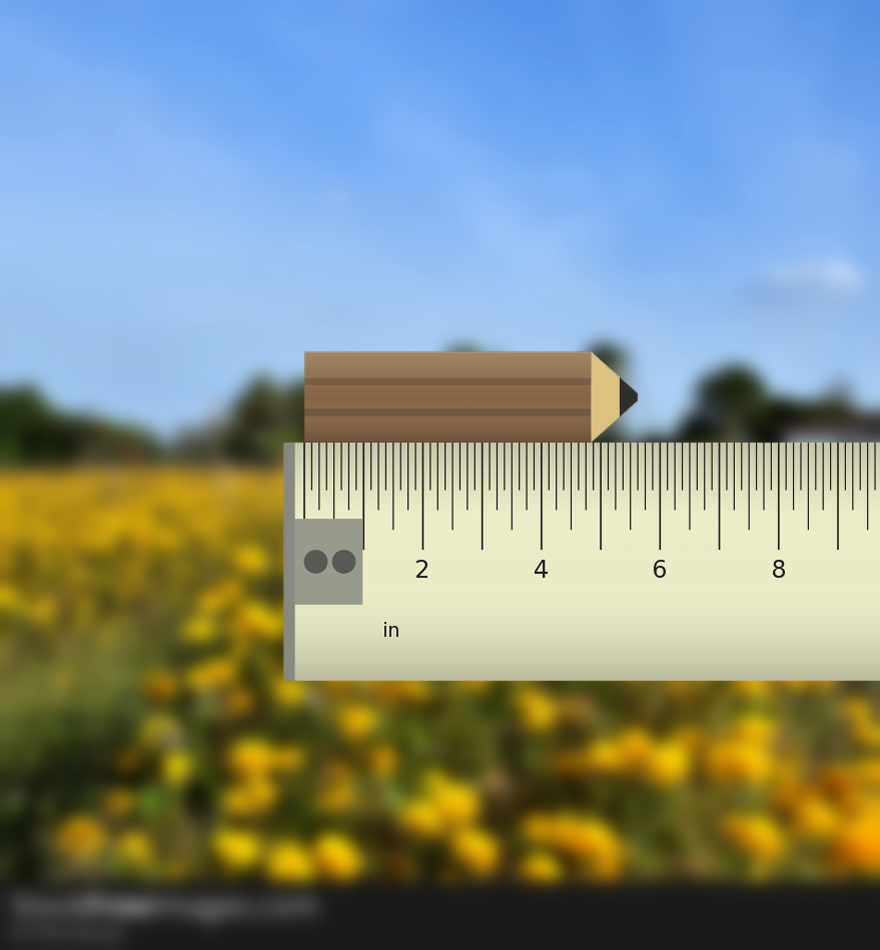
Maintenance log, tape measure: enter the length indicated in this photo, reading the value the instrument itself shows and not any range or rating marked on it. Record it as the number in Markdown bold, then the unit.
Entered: **5.625** in
